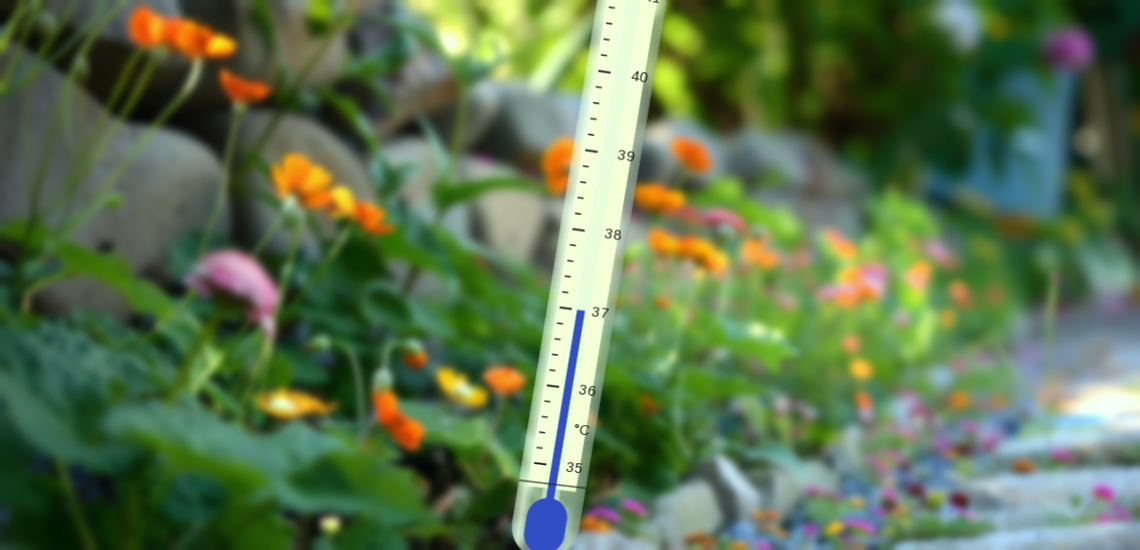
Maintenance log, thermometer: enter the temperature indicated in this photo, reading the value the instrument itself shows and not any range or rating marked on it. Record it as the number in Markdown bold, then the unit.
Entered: **37** °C
